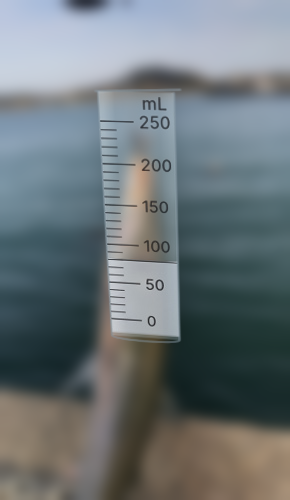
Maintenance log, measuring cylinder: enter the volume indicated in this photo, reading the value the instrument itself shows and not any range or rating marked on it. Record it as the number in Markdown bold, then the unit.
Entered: **80** mL
